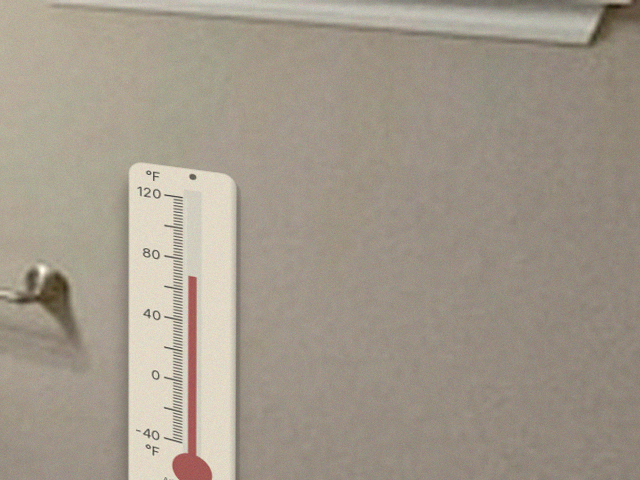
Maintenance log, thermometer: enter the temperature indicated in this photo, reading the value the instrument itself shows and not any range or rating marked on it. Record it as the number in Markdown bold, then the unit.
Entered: **70** °F
